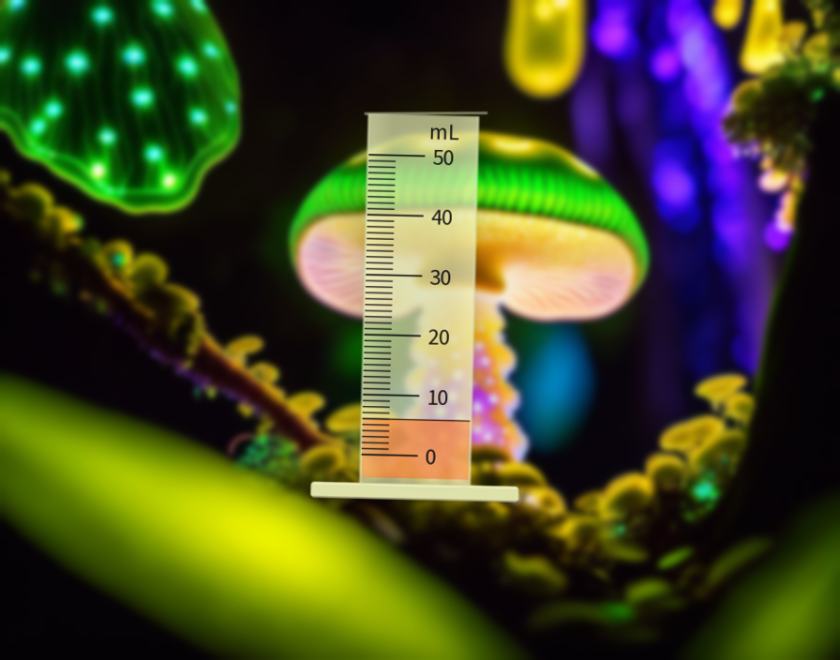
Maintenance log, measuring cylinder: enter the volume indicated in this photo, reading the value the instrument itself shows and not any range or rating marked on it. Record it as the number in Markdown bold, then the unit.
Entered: **6** mL
